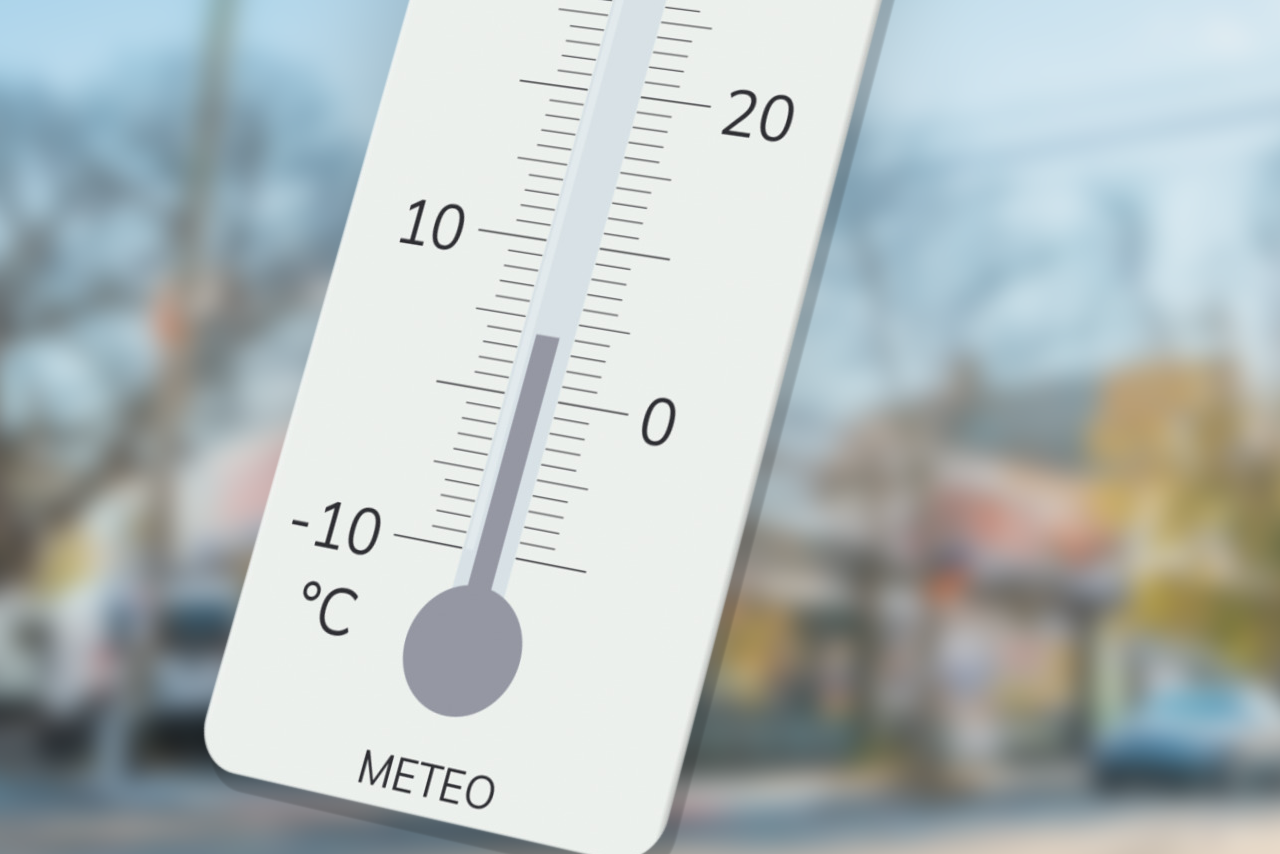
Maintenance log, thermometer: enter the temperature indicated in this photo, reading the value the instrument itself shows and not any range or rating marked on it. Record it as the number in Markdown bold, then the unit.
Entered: **4** °C
